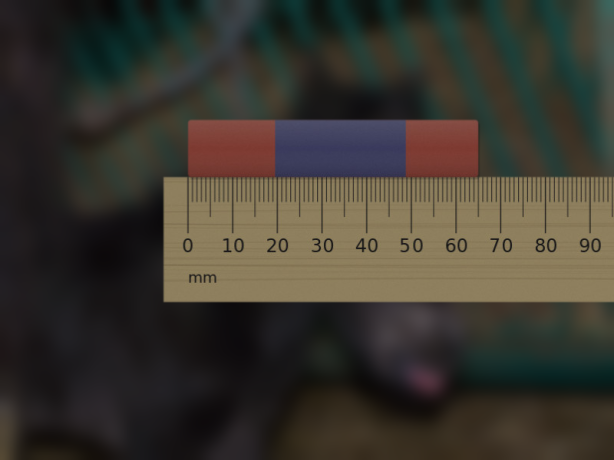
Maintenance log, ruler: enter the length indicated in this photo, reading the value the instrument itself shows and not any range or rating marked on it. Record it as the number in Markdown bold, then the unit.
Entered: **65** mm
